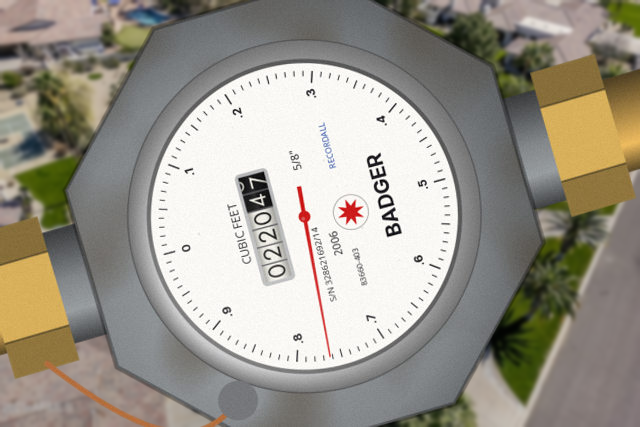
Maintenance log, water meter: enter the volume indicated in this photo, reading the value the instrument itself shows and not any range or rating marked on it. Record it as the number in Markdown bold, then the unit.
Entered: **22046.76** ft³
